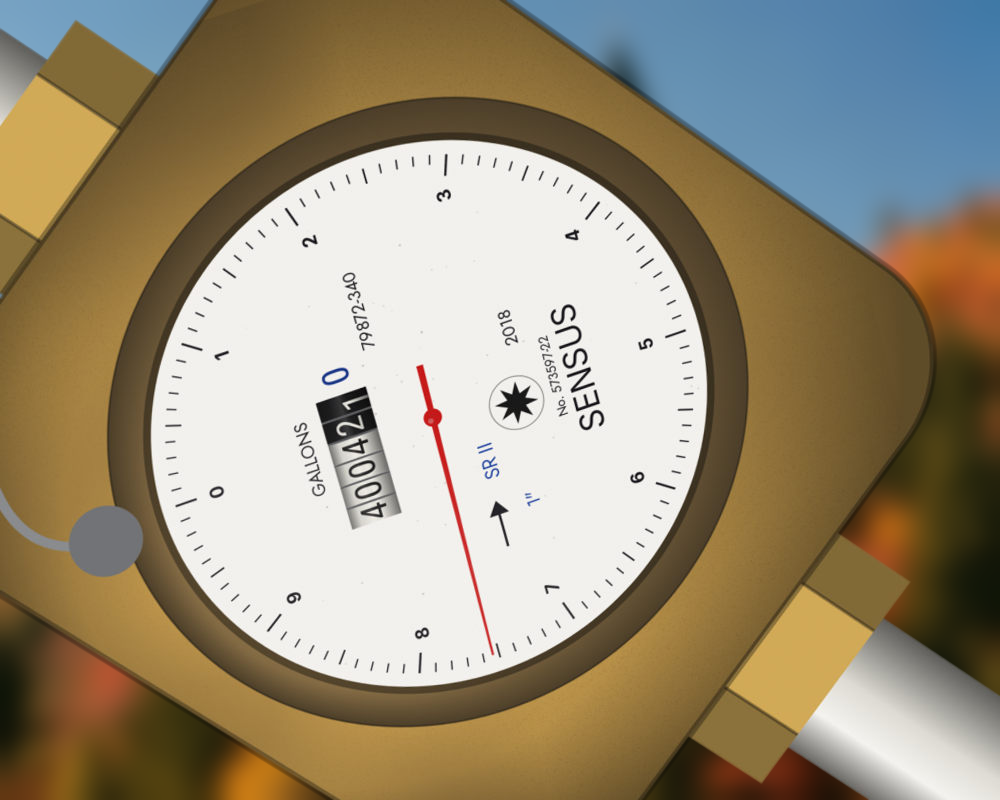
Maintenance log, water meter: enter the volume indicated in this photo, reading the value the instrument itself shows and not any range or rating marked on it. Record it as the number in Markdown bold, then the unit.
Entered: **4004207.5** gal
